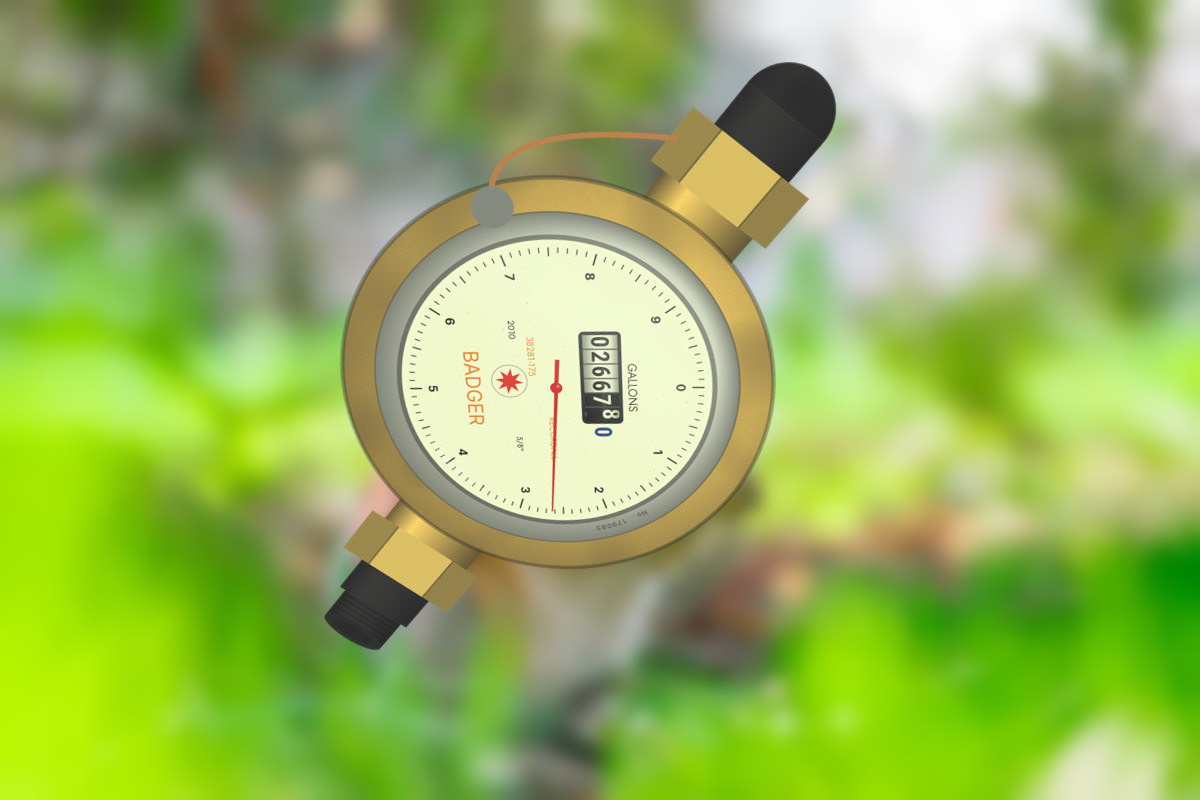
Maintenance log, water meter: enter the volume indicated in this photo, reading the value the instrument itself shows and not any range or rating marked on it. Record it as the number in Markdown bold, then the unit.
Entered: **266782.6** gal
